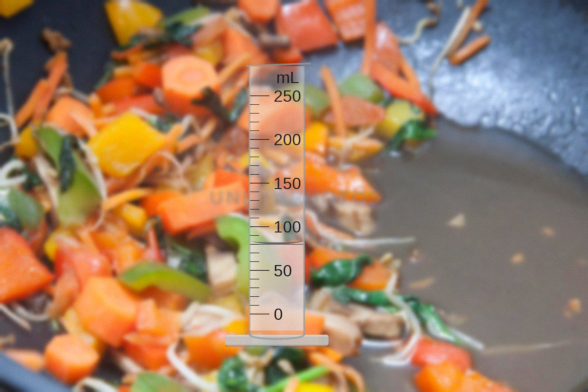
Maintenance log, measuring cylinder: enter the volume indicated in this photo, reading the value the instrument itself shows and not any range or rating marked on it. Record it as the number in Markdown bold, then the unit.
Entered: **80** mL
